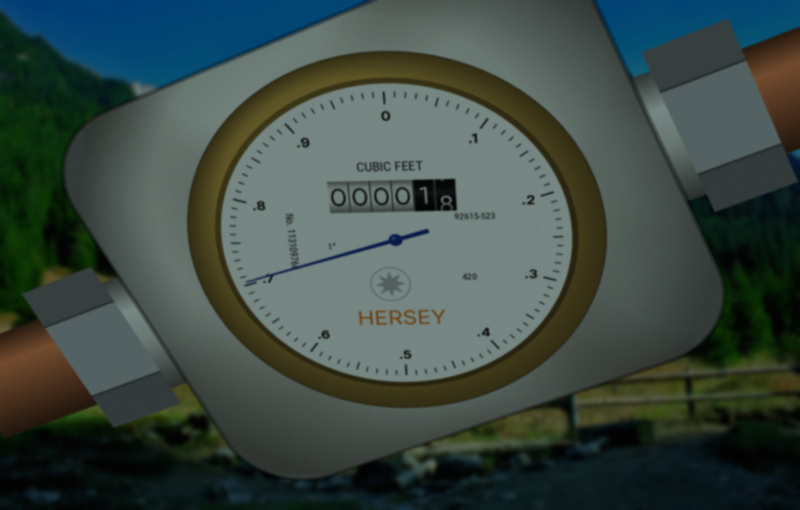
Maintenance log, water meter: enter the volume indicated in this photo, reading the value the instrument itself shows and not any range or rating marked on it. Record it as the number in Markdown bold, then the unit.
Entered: **17.70** ft³
